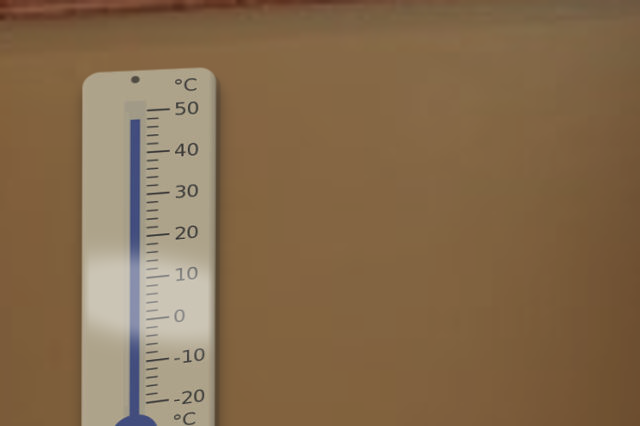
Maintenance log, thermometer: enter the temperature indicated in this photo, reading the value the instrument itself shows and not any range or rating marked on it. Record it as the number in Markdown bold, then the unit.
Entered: **48** °C
